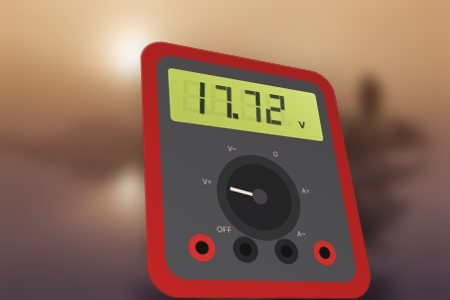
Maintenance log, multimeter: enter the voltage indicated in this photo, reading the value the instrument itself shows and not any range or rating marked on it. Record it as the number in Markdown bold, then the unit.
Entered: **17.72** V
